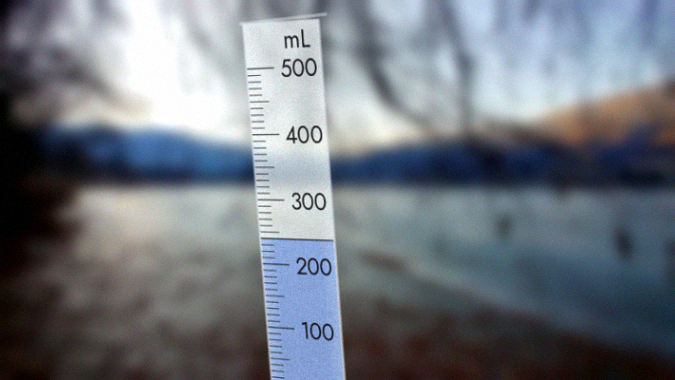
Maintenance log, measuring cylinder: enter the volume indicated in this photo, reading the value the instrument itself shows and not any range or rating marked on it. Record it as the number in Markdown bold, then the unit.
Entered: **240** mL
